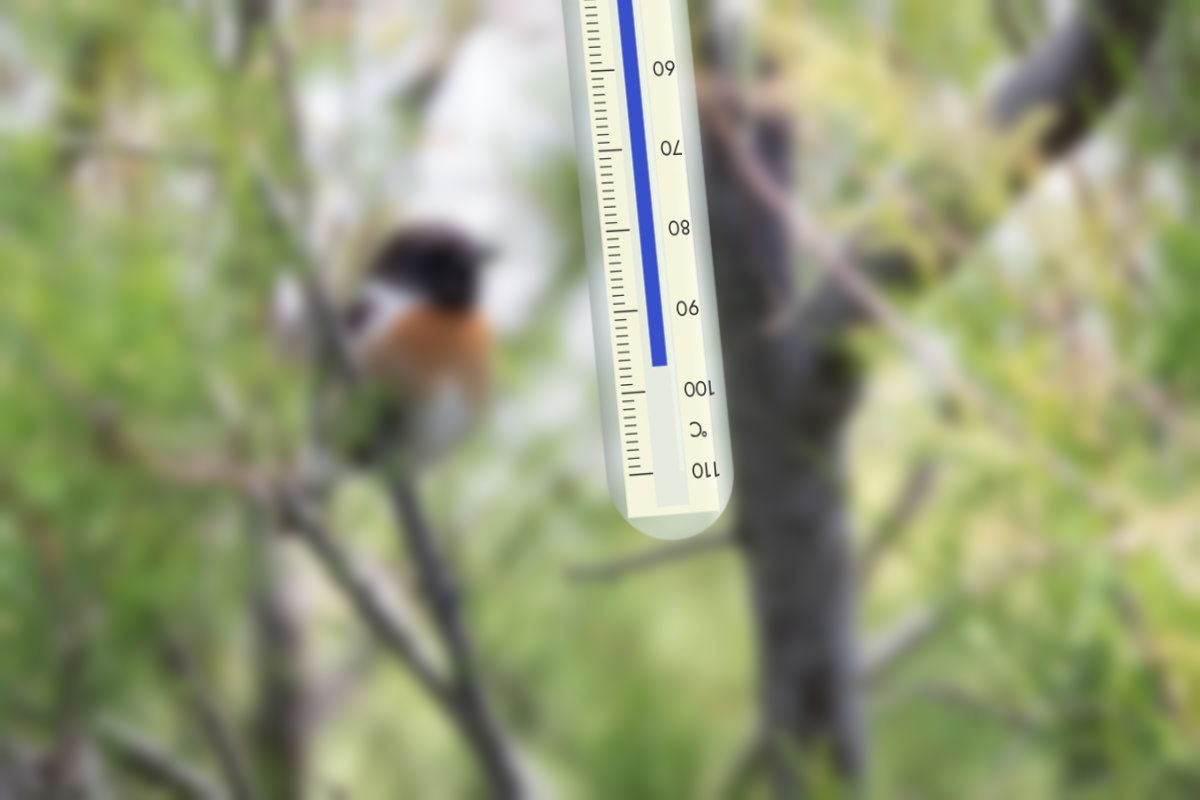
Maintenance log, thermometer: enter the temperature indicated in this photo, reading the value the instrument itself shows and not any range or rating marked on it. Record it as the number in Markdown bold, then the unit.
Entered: **97** °C
